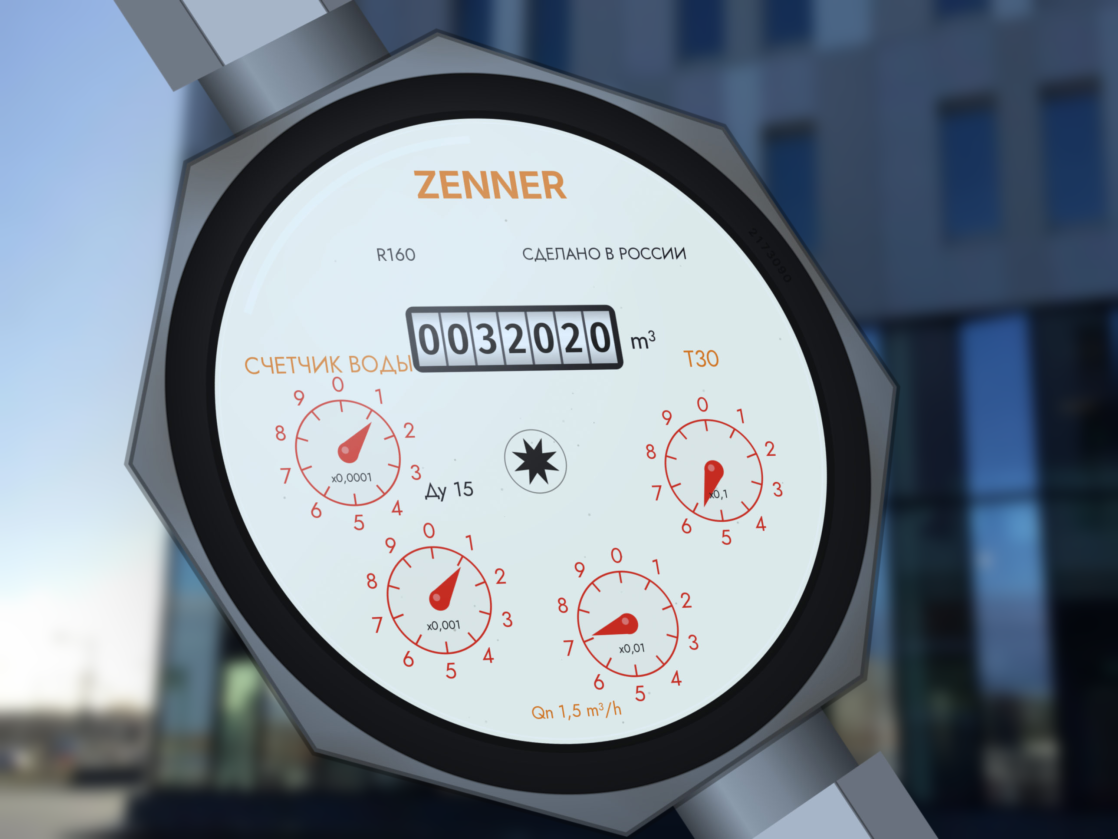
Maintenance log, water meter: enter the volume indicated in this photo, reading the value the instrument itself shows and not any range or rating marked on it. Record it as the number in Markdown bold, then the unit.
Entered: **32020.5711** m³
